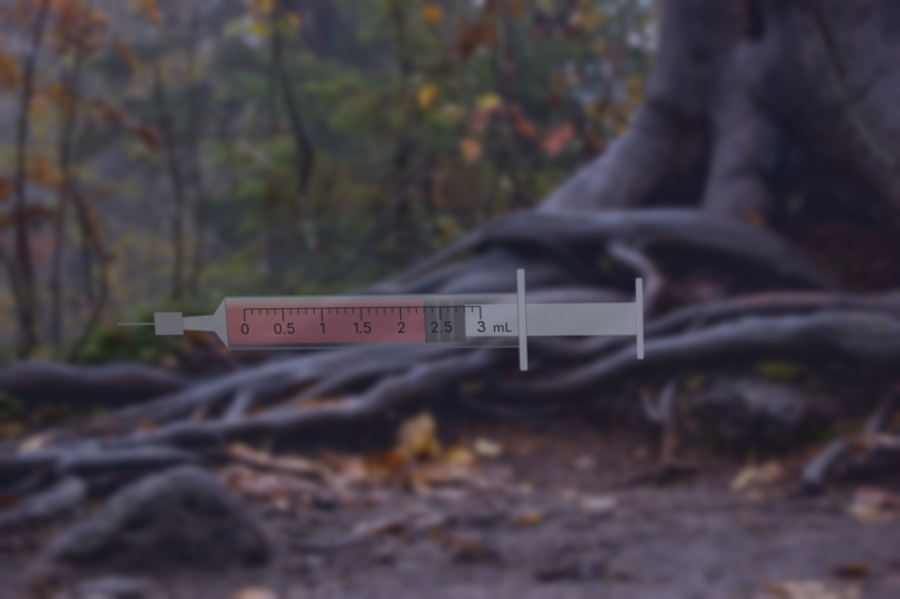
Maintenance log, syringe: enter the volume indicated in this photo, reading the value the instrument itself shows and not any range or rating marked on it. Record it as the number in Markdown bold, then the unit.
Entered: **2.3** mL
